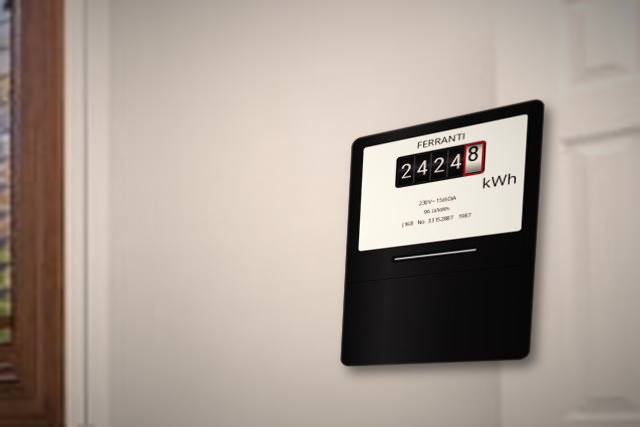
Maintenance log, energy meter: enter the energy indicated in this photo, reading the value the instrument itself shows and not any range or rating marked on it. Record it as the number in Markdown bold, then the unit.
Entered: **2424.8** kWh
